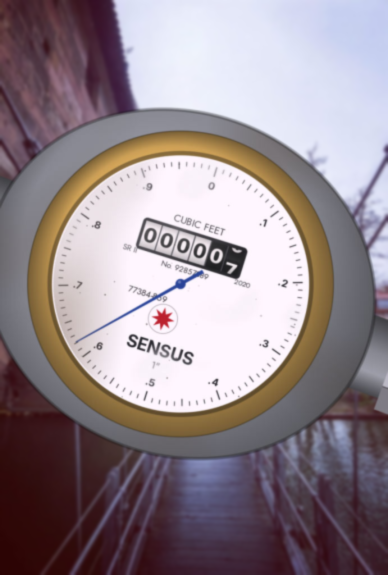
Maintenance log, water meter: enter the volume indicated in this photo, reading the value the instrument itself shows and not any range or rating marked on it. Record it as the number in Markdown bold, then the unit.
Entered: **6.62** ft³
